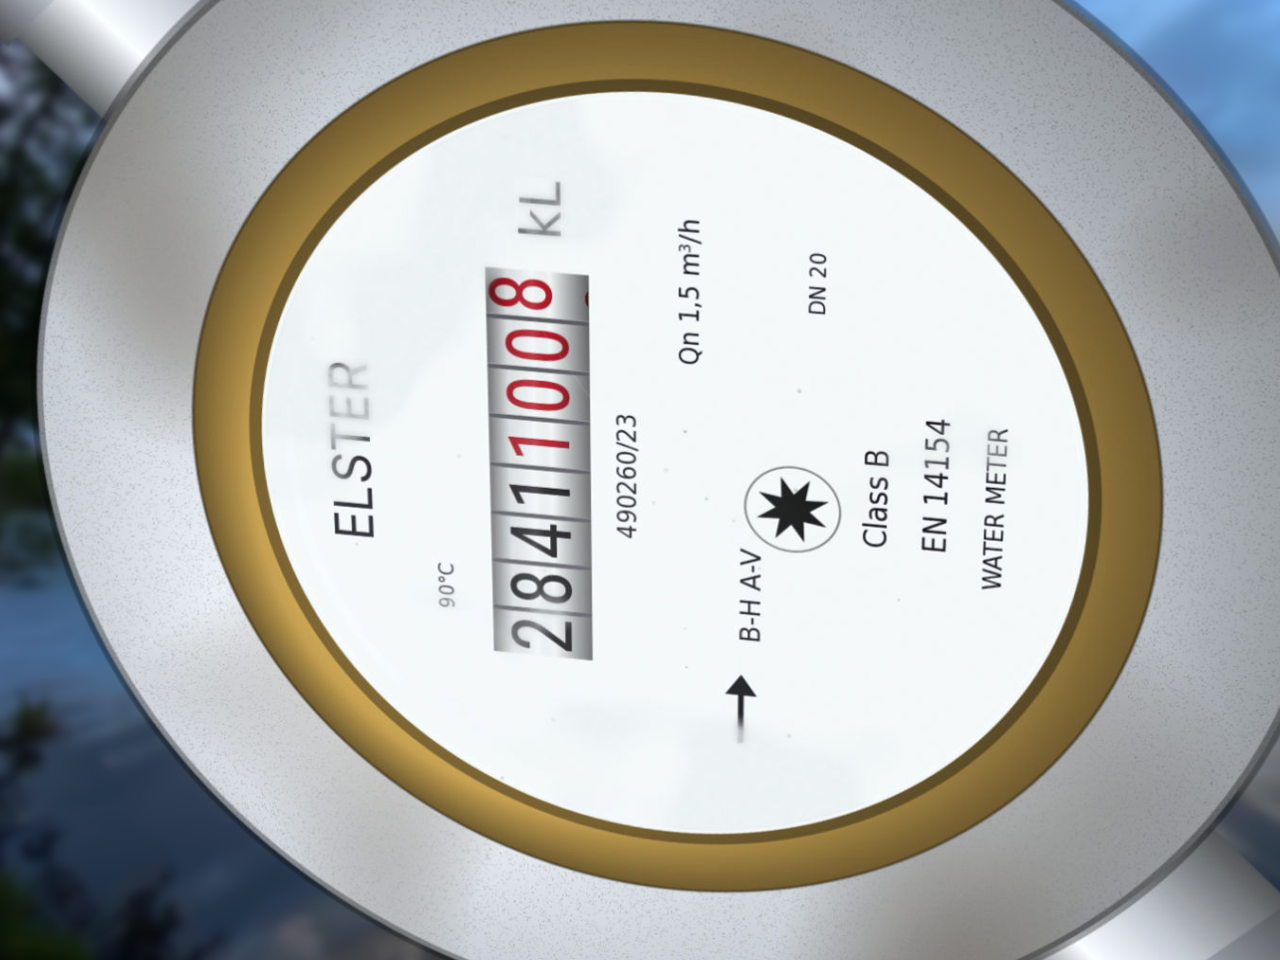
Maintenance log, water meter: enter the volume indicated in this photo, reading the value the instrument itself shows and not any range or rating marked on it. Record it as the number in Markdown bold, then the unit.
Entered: **2841.1008** kL
